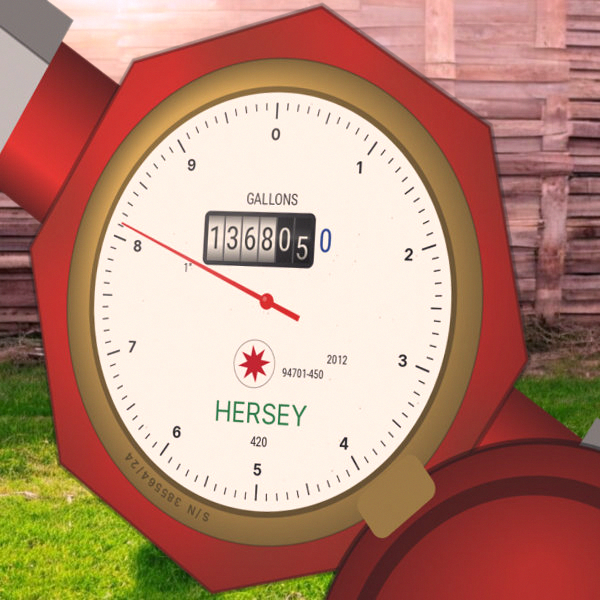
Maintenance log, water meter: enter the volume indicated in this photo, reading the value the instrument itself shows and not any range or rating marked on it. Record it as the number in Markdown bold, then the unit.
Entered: **1368048.1** gal
